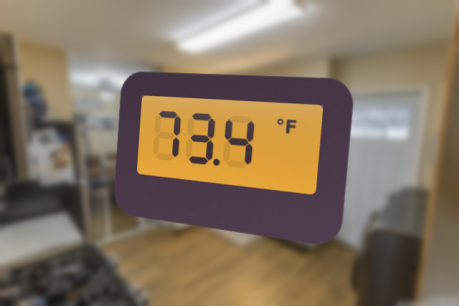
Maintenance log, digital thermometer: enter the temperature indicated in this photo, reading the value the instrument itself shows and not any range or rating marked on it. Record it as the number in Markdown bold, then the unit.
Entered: **73.4** °F
